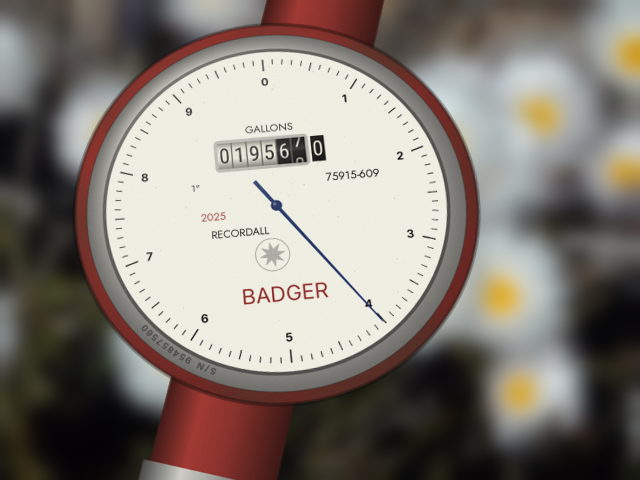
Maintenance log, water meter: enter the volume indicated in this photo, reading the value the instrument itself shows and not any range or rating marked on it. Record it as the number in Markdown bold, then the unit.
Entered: **195674.0** gal
